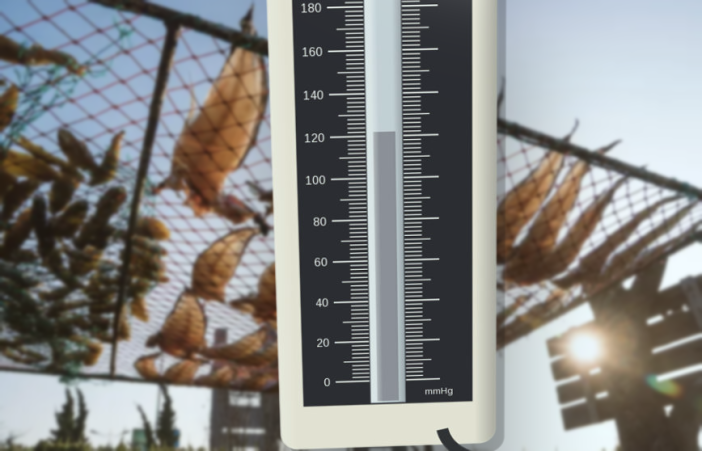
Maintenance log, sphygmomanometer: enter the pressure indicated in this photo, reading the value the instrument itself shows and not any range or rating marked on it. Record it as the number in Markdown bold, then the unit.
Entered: **122** mmHg
